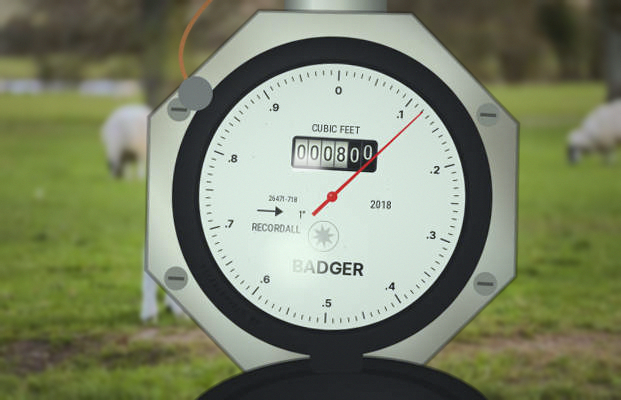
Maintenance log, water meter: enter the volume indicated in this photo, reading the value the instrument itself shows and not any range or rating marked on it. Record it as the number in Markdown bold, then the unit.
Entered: **800.12** ft³
